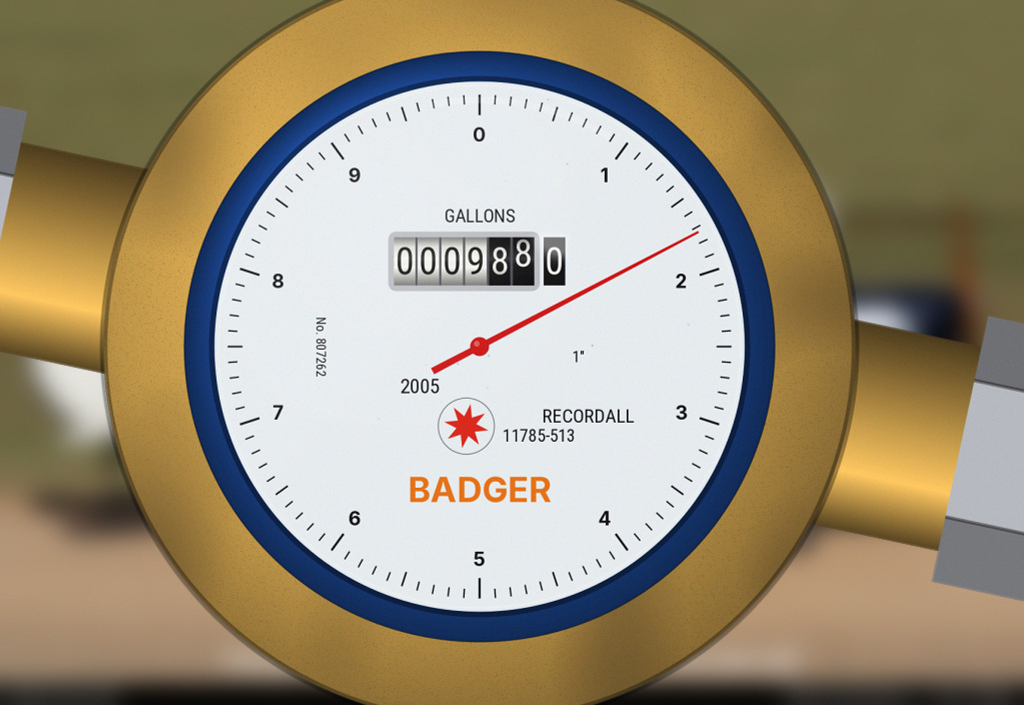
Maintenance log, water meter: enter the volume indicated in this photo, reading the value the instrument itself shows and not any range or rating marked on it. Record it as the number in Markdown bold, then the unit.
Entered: **9881.7** gal
